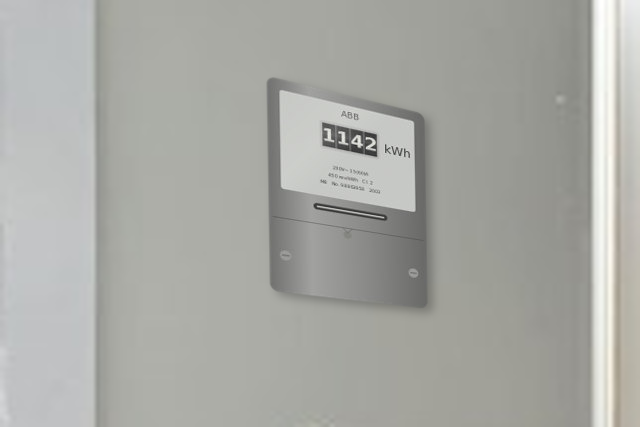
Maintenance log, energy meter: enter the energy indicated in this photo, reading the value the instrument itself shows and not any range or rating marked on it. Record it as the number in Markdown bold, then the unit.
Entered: **1142** kWh
